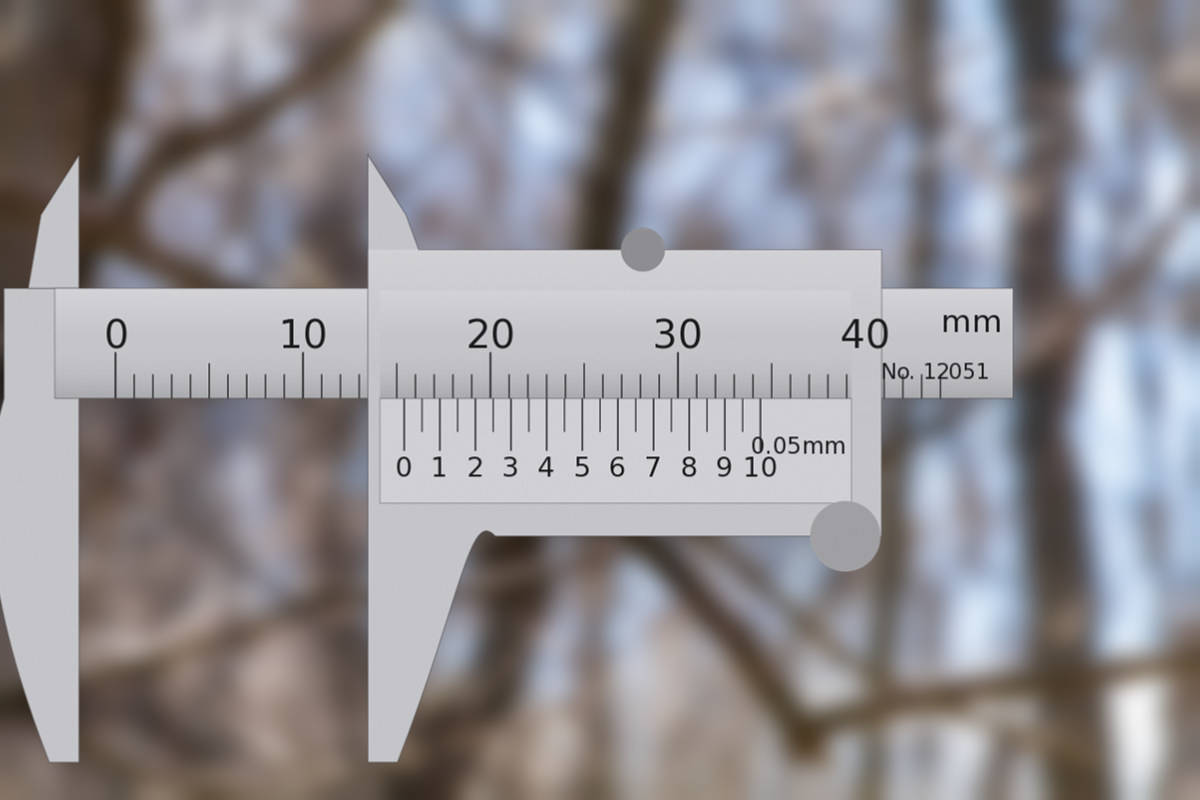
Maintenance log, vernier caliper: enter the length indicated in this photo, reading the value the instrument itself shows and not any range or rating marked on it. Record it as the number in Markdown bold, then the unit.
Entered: **15.4** mm
